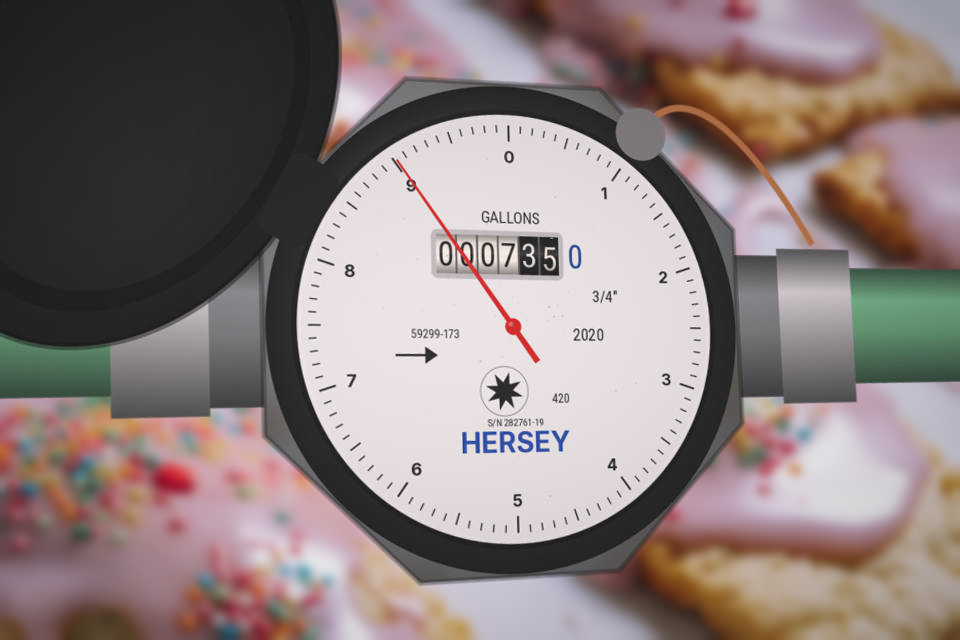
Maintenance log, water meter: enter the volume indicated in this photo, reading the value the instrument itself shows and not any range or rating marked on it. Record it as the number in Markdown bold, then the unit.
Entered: **7349.0** gal
